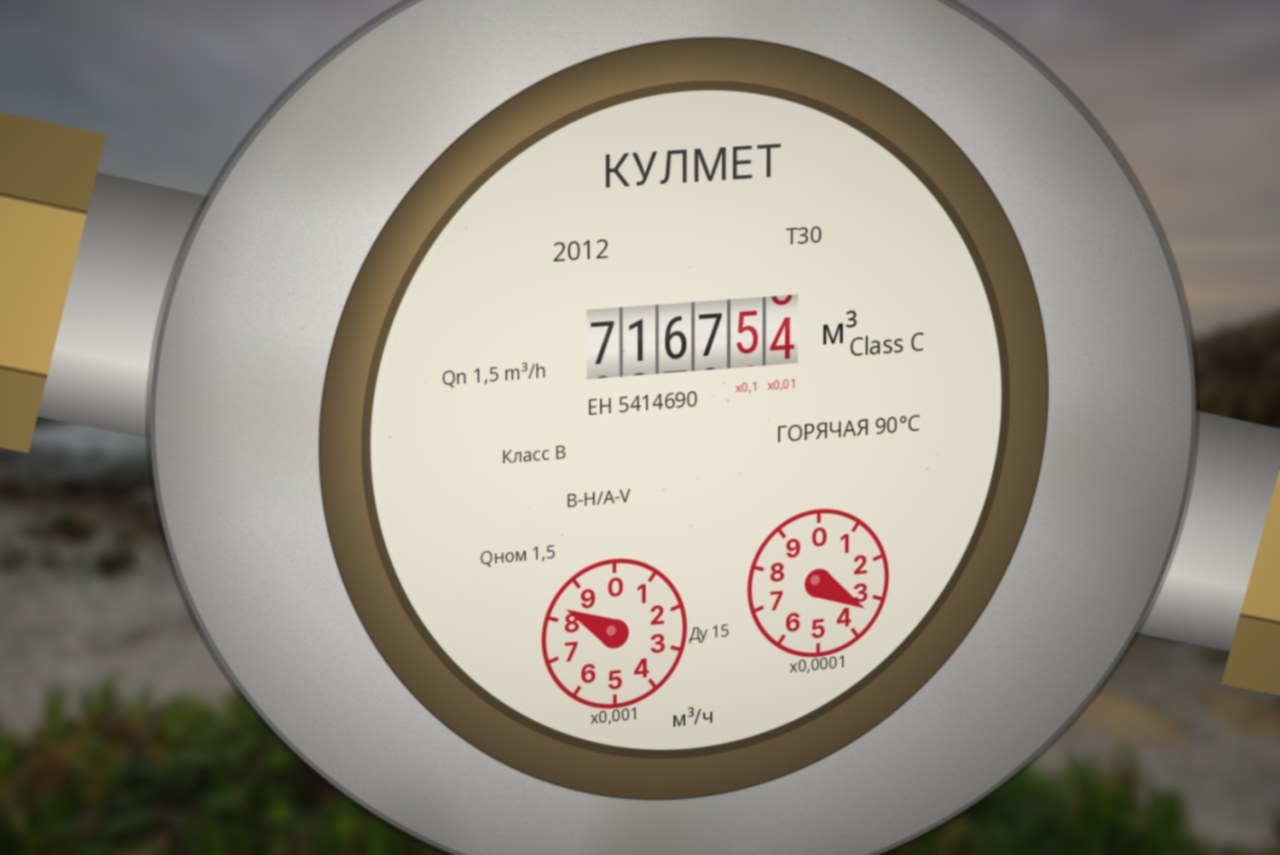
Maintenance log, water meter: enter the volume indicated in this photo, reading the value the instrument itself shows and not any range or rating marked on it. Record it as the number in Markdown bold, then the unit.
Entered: **7167.5383** m³
